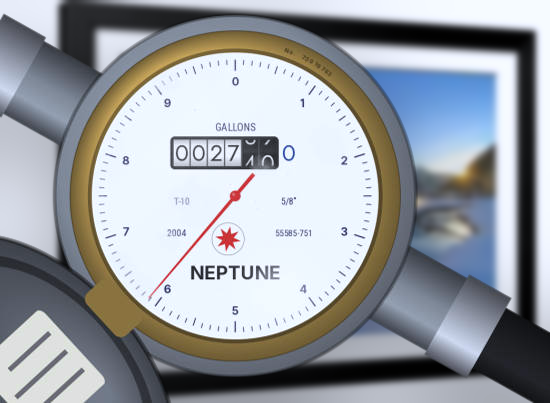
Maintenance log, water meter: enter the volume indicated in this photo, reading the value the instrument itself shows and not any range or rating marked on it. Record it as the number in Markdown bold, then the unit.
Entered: **27396.1** gal
